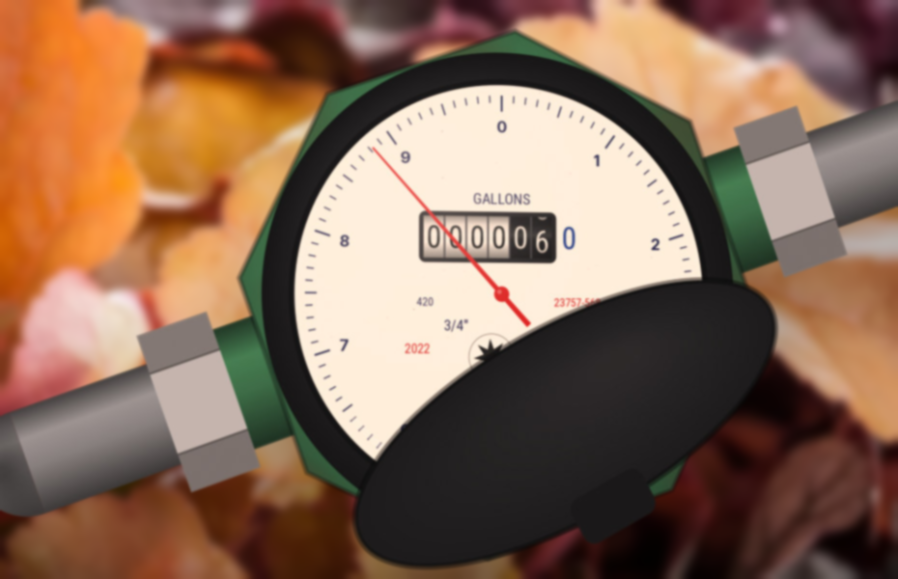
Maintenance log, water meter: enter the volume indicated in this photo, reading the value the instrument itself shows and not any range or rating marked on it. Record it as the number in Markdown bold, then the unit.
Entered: **58.8** gal
